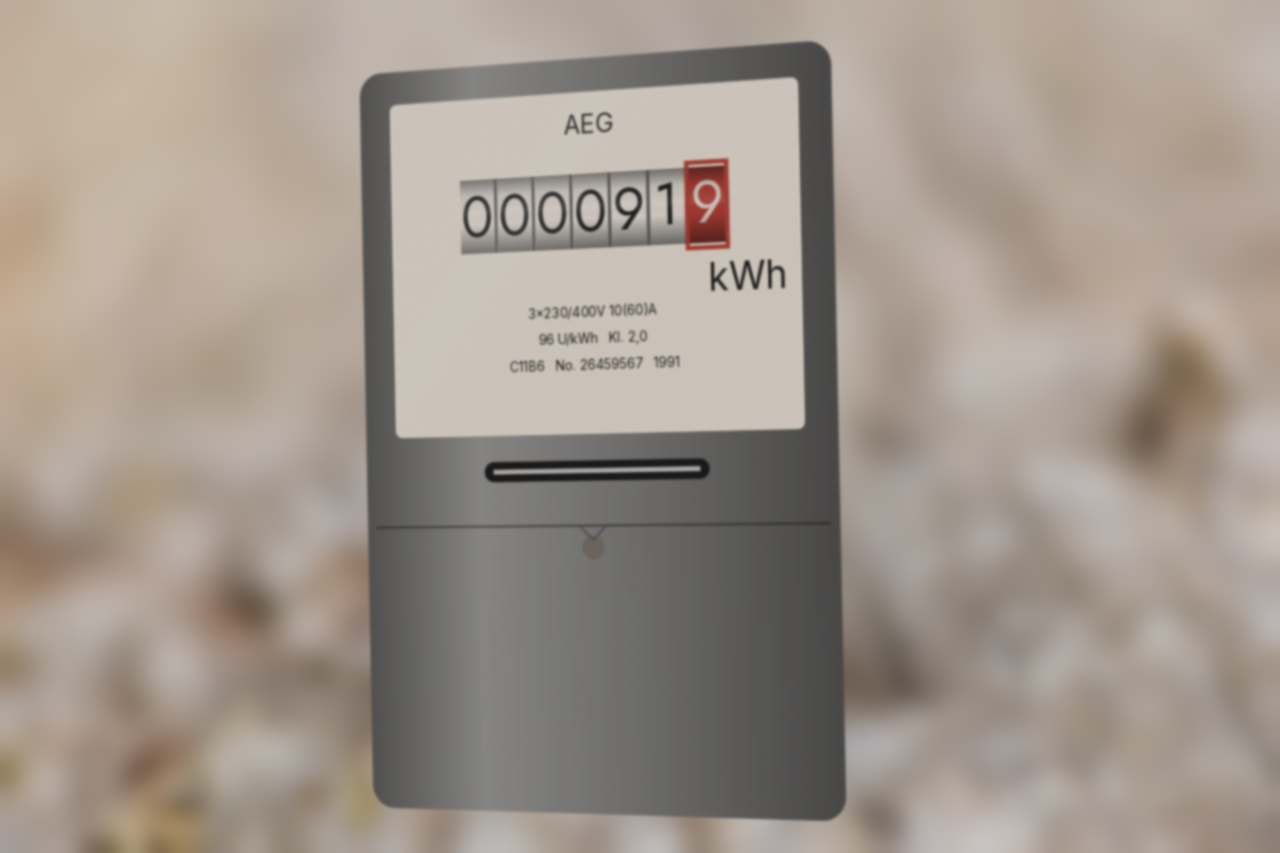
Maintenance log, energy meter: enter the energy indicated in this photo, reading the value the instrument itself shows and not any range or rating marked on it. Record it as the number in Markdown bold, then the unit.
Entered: **91.9** kWh
